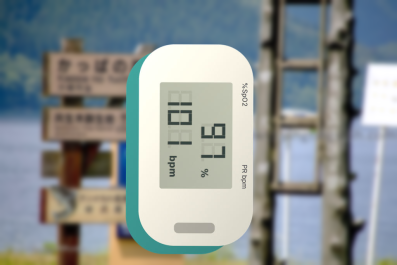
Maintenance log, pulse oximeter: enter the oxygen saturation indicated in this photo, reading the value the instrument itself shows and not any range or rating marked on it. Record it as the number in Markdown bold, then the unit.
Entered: **97** %
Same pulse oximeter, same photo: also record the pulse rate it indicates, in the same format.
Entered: **101** bpm
